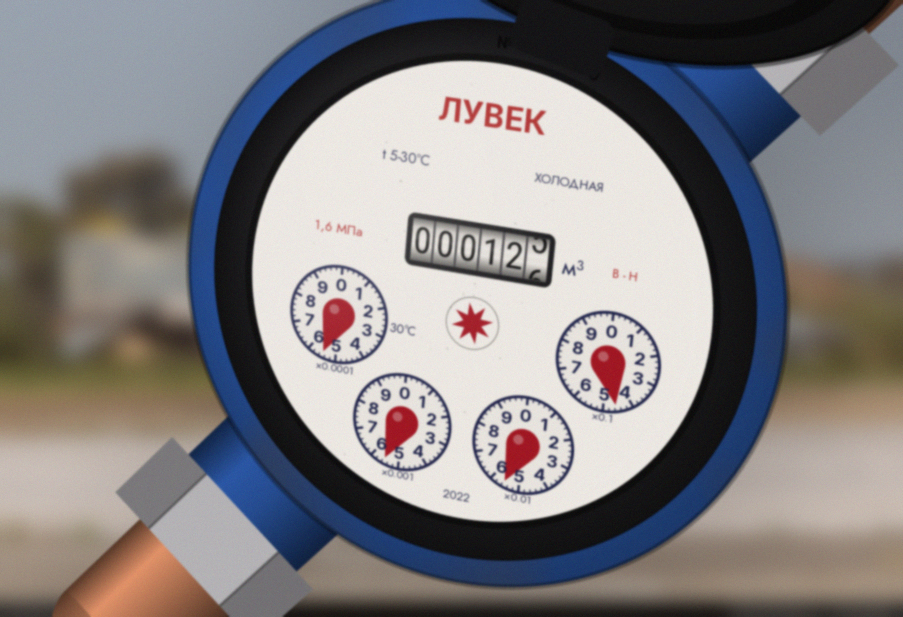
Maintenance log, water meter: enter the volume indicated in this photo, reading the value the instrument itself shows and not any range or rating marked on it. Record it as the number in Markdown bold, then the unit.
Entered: **125.4555** m³
